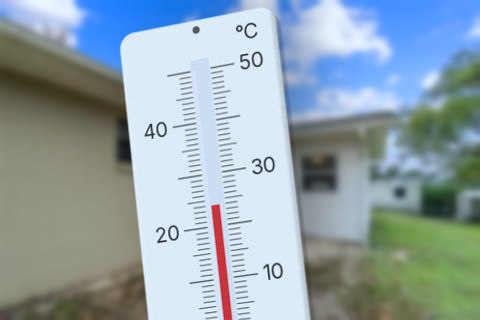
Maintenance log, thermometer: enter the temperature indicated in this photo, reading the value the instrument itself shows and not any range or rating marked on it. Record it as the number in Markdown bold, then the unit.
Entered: **24** °C
